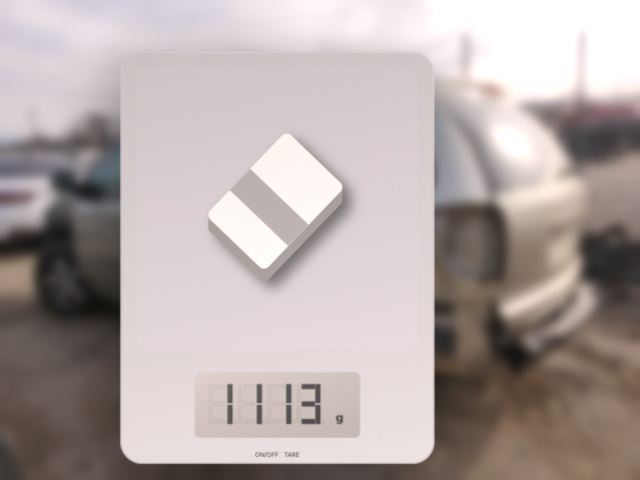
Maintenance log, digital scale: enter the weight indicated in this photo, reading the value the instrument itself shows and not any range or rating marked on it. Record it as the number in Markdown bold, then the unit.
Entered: **1113** g
